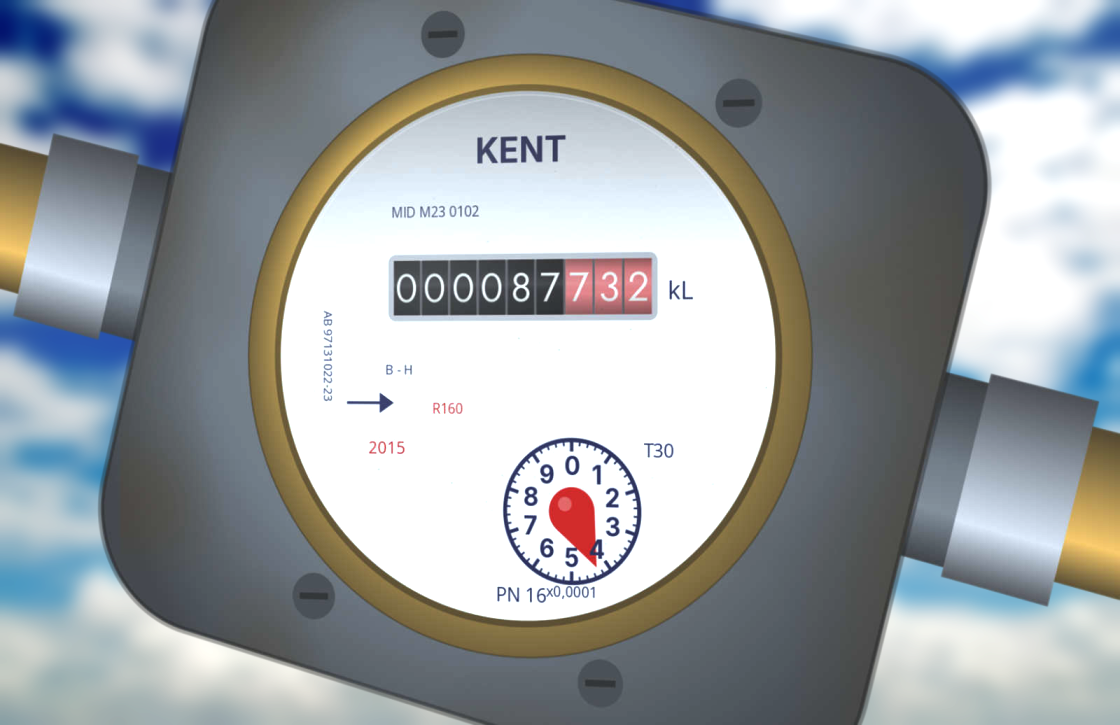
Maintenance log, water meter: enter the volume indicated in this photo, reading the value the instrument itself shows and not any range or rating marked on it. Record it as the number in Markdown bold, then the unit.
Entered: **87.7324** kL
